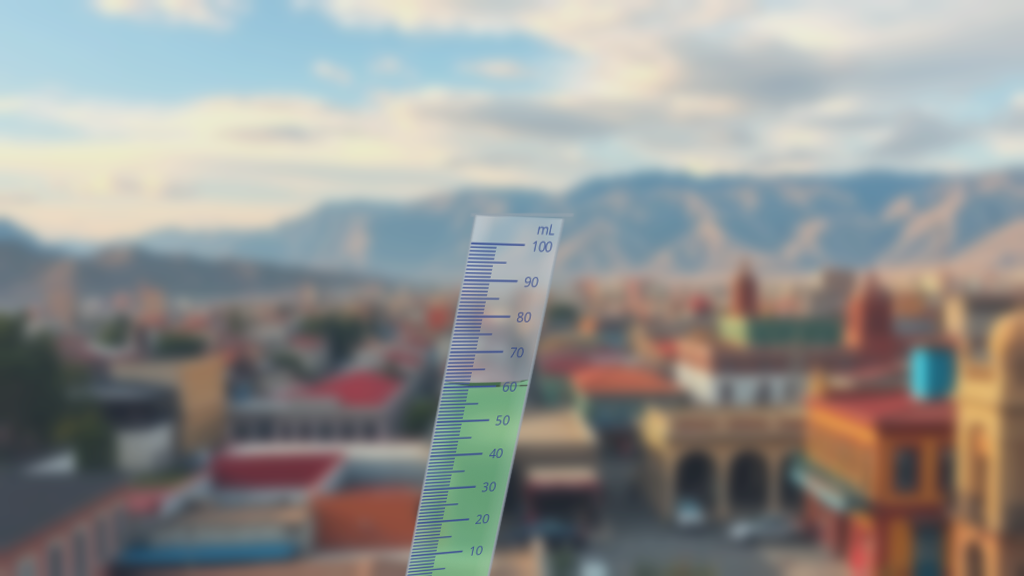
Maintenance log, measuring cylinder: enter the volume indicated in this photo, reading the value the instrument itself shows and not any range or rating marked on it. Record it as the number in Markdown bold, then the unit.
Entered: **60** mL
